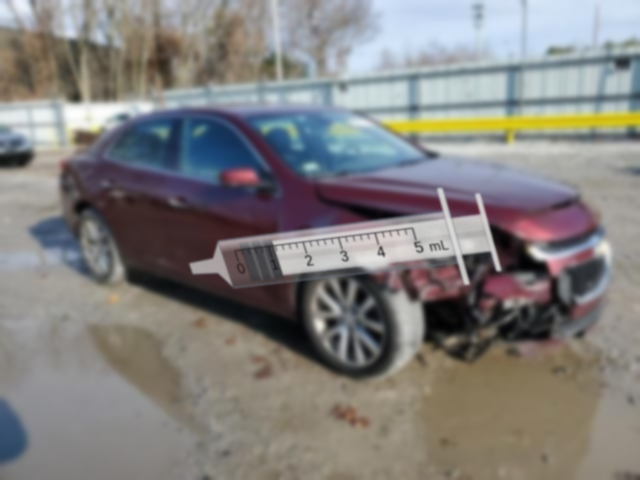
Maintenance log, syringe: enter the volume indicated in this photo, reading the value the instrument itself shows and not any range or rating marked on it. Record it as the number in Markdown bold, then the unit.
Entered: **0.2** mL
